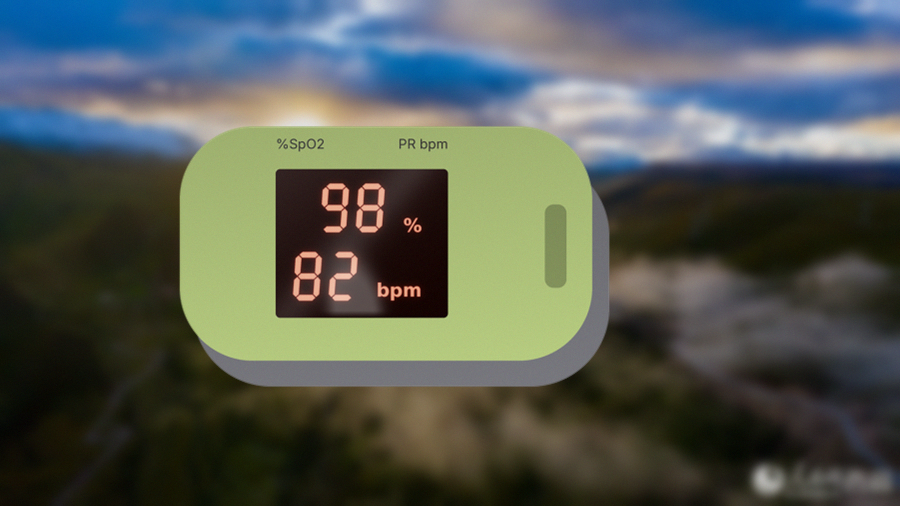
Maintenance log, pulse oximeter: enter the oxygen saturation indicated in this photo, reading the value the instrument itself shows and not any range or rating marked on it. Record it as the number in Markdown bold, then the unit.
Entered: **98** %
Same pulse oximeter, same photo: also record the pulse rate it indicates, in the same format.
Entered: **82** bpm
